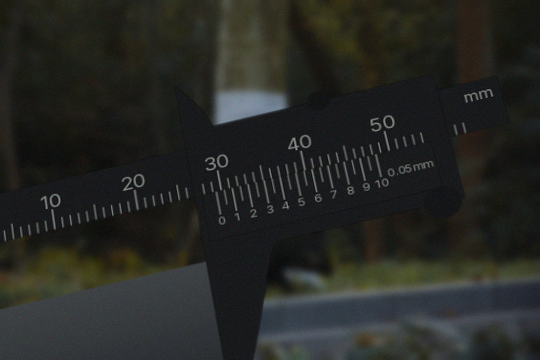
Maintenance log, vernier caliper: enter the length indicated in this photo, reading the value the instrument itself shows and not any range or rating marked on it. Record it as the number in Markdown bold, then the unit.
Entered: **29.4** mm
